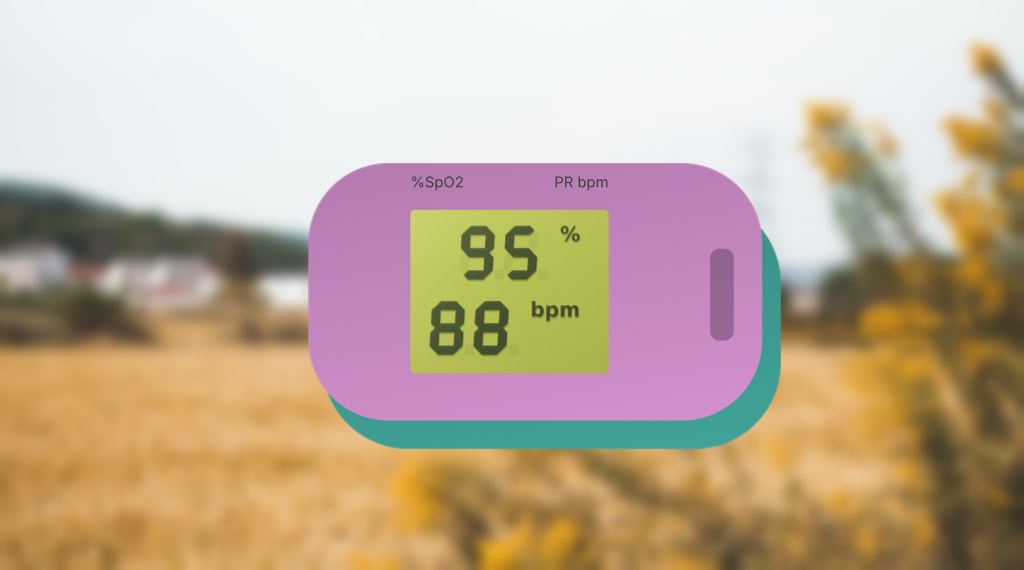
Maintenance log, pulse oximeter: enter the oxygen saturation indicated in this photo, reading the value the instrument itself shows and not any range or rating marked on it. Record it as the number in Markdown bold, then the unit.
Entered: **95** %
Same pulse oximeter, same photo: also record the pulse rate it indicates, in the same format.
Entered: **88** bpm
